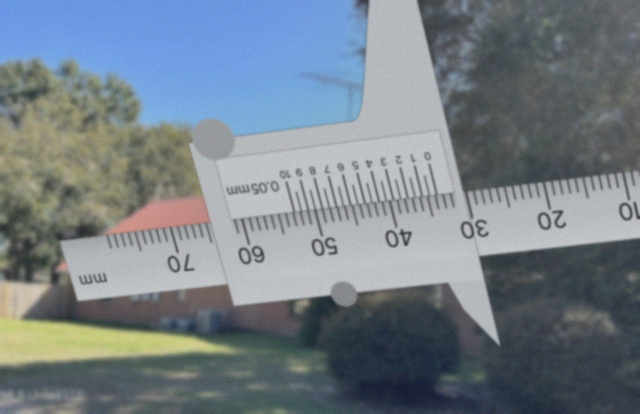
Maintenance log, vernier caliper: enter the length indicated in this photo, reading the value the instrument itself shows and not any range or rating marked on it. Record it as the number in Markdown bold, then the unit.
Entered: **33.8** mm
